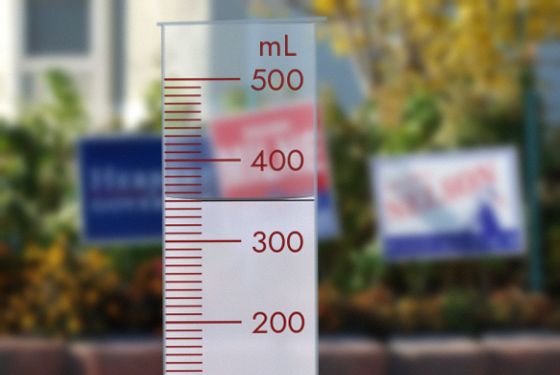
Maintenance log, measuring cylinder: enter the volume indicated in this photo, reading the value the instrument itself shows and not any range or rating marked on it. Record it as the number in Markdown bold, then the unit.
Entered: **350** mL
